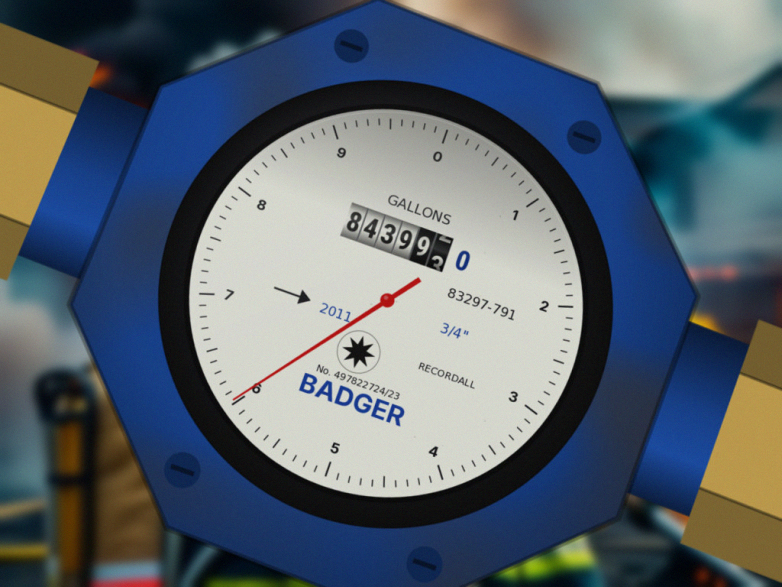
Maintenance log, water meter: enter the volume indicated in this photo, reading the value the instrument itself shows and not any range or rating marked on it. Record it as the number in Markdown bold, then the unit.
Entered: **8439926.0** gal
